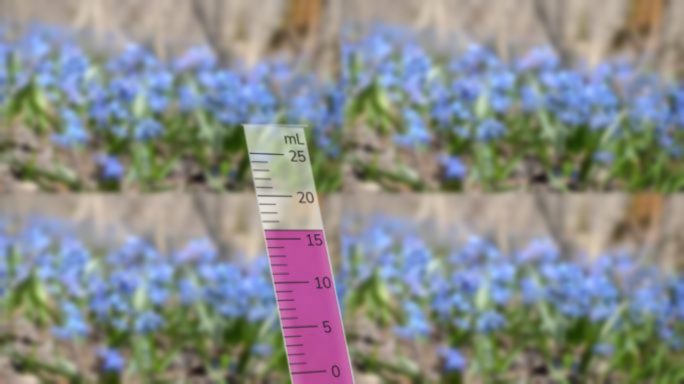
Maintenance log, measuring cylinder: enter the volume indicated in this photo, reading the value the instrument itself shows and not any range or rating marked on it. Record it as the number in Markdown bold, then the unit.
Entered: **16** mL
